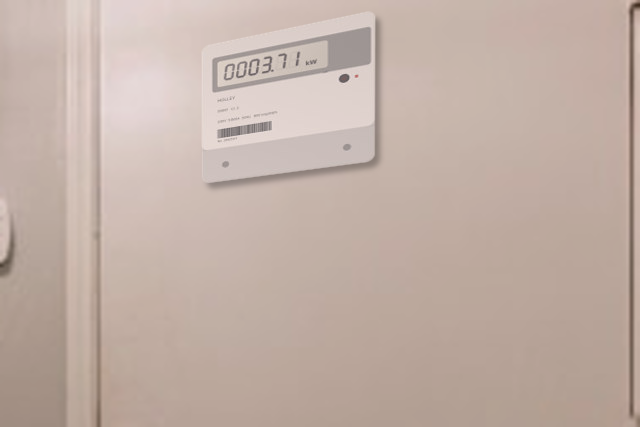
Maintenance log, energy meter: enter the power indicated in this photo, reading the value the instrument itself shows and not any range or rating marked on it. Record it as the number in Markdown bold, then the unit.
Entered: **3.71** kW
